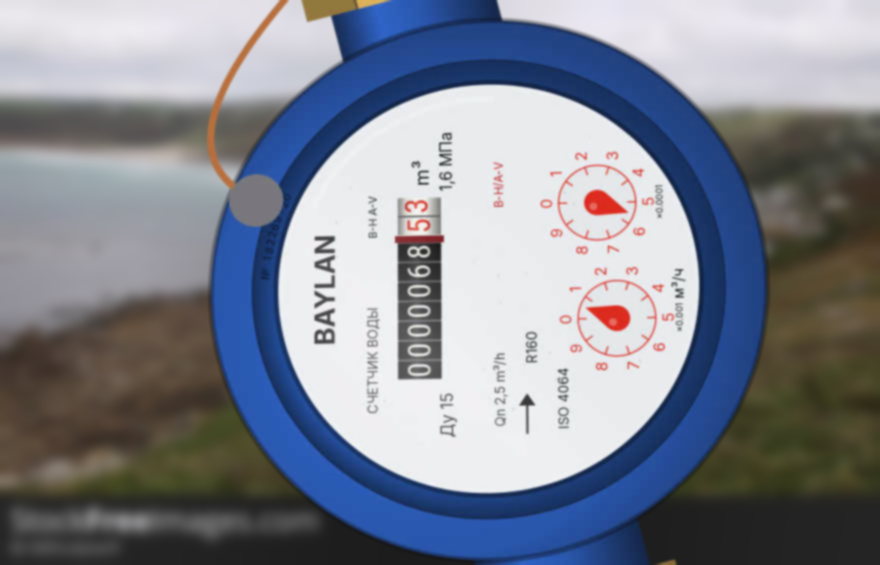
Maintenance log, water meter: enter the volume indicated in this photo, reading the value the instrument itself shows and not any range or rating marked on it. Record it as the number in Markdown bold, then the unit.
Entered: **68.5305** m³
